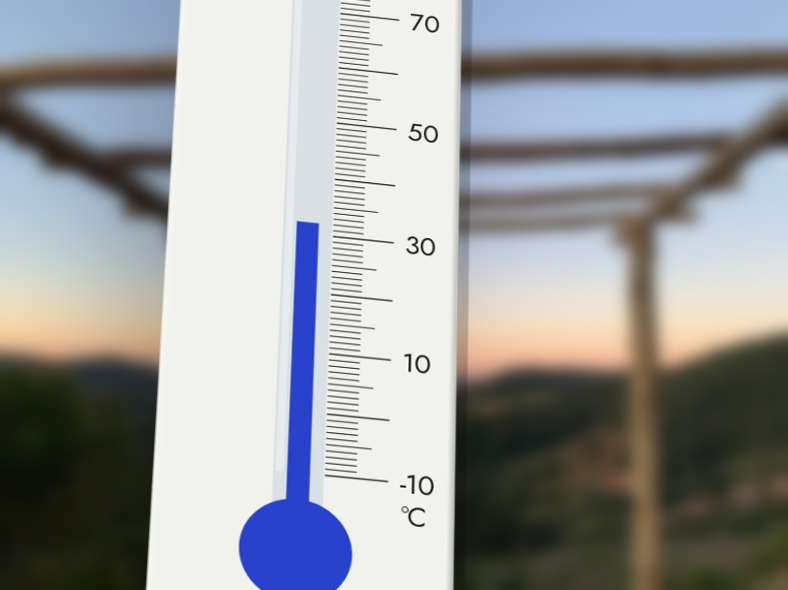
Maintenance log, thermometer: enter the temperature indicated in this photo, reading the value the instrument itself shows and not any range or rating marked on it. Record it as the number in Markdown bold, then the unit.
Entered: **32** °C
